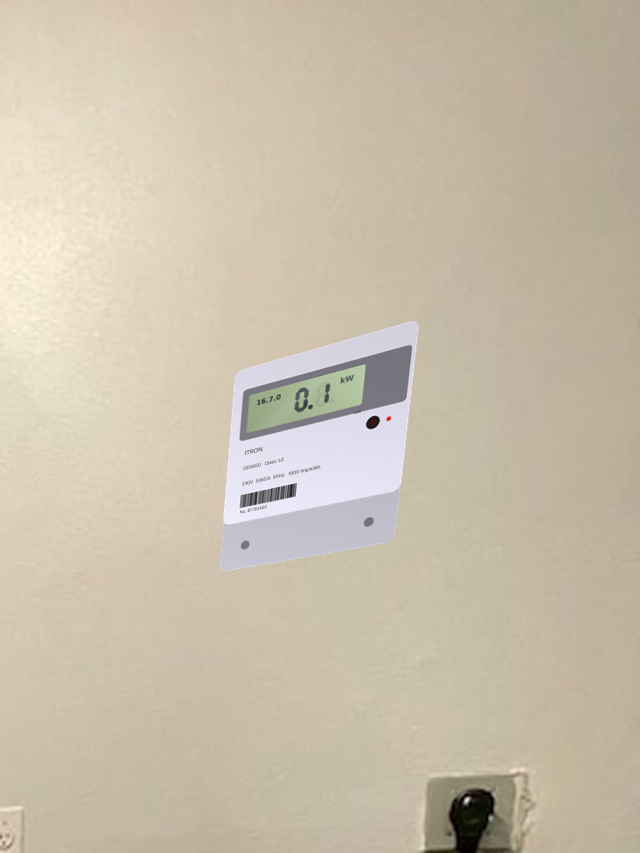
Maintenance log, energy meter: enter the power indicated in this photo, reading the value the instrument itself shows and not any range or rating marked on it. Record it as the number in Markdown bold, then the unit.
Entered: **0.1** kW
